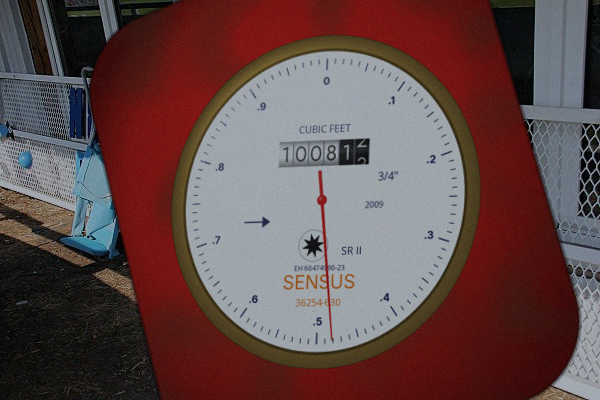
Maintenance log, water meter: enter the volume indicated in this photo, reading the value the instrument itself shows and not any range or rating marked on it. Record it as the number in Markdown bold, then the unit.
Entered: **100812.48** ft³
